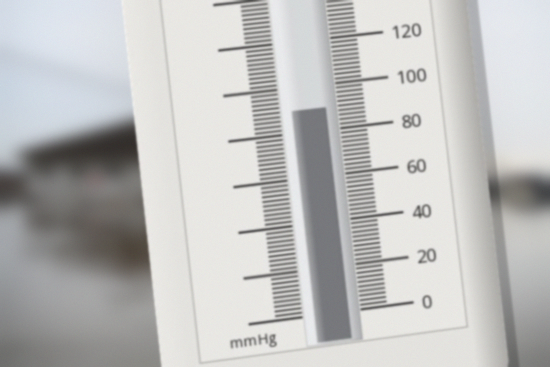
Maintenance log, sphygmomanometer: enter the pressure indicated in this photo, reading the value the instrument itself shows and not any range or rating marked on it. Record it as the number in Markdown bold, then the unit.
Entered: **90** mmHg
